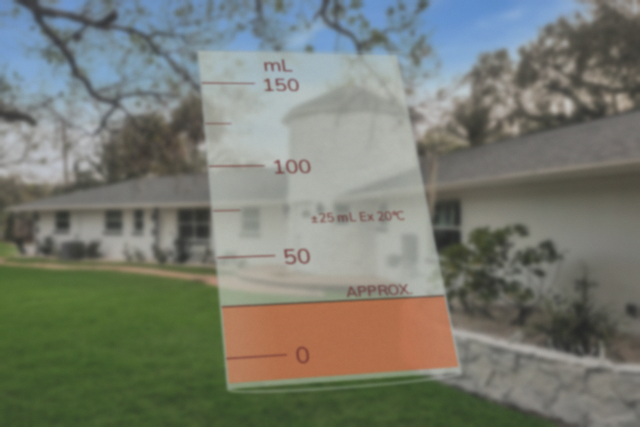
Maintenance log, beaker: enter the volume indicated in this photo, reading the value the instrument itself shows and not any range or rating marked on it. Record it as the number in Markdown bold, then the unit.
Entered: **25** mL
